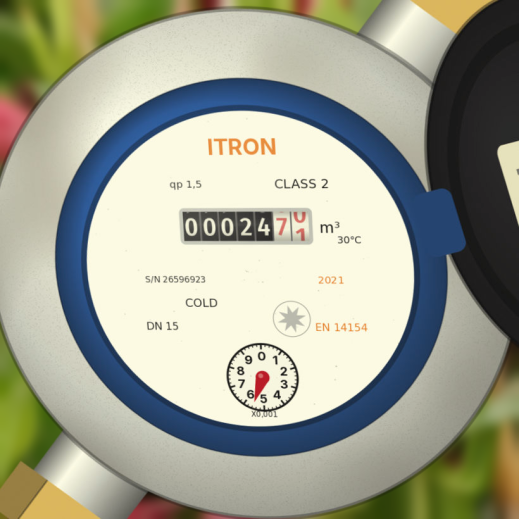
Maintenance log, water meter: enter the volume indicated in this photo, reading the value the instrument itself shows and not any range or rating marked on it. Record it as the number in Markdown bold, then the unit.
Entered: **24.705** m³
